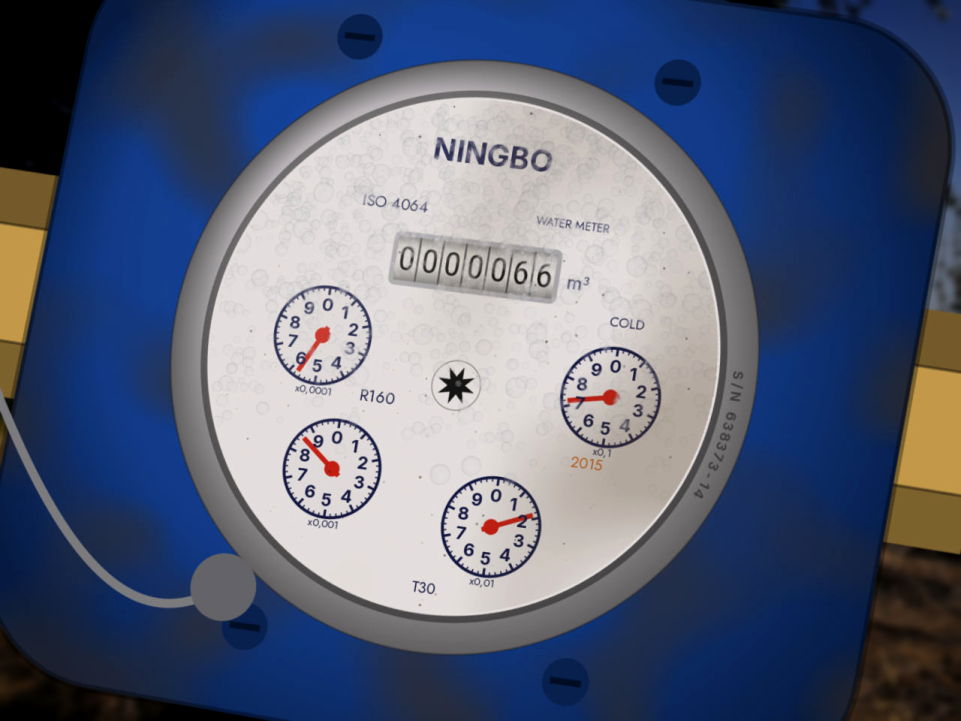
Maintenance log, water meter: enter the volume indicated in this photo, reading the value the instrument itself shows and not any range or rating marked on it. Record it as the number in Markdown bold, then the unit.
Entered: **66.7185** m³
